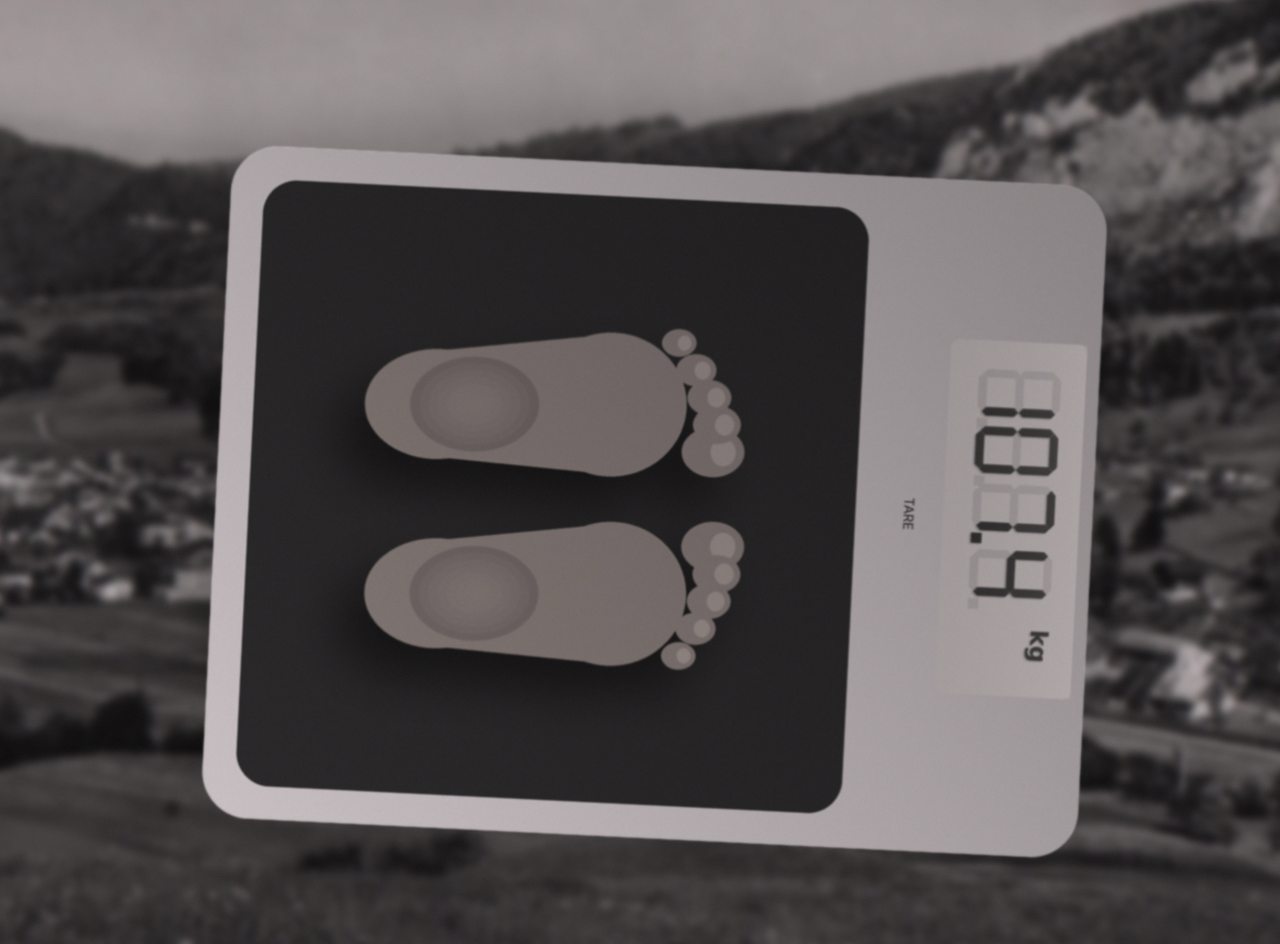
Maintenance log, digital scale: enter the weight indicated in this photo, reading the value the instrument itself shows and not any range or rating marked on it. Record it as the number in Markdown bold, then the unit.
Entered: **107.4** kg
